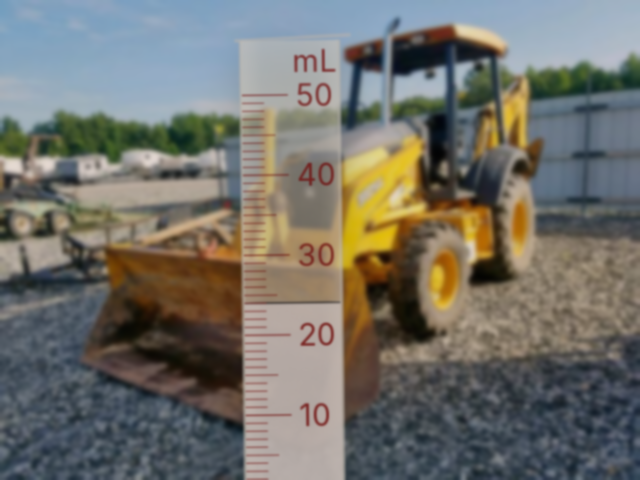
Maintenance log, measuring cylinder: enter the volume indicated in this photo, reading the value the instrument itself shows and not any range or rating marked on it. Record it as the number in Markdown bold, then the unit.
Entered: **24** mL
